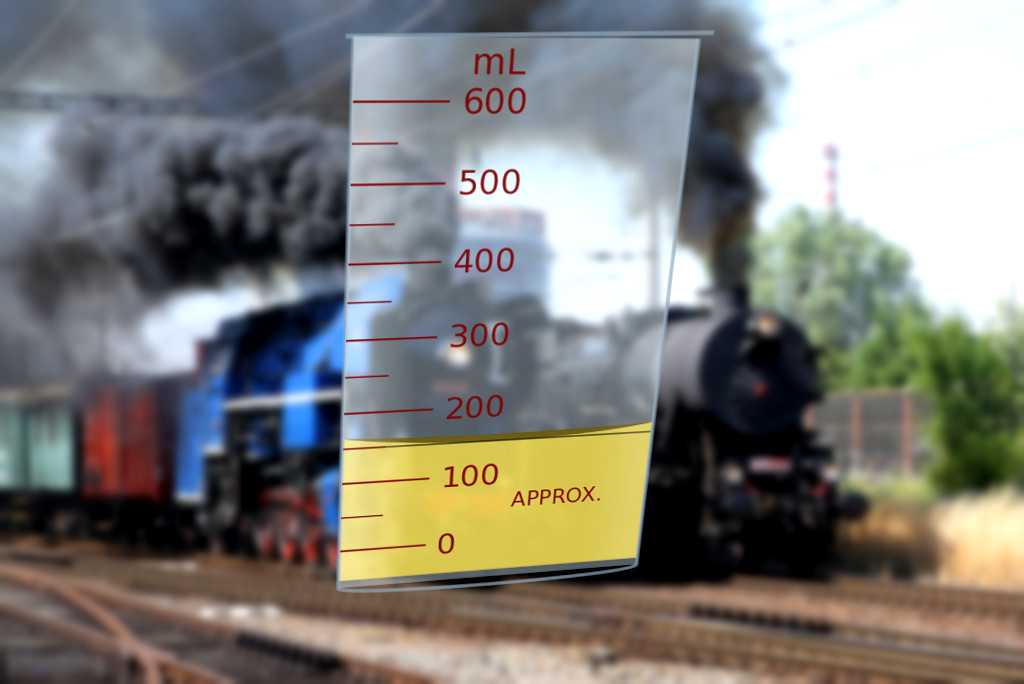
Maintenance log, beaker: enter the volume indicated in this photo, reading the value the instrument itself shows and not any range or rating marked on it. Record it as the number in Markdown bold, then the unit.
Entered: **150** mL
